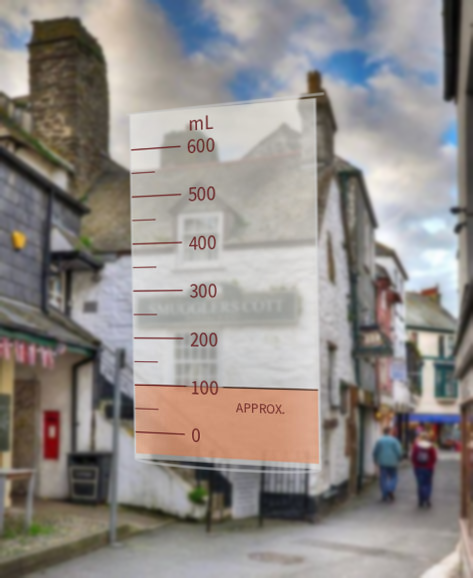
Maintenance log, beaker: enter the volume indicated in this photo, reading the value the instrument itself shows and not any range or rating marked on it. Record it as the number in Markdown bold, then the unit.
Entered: **100** mL
